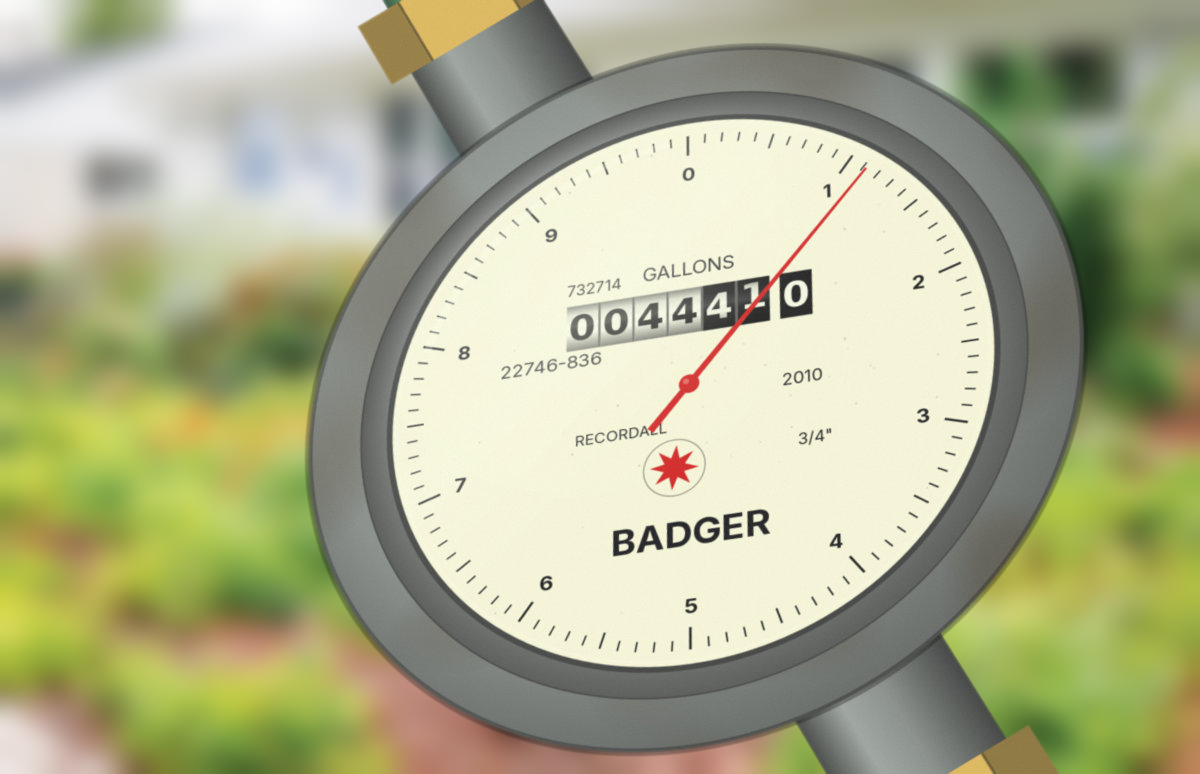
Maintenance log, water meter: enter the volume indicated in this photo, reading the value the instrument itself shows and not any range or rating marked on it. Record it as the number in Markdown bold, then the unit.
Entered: **44411.1** gal
